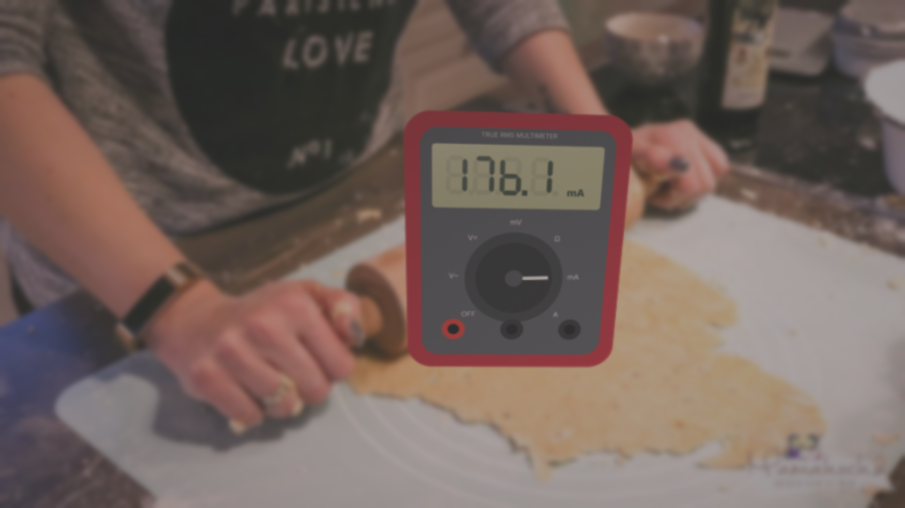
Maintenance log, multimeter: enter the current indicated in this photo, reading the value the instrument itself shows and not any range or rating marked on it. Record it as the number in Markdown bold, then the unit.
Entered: **176.1** mA
